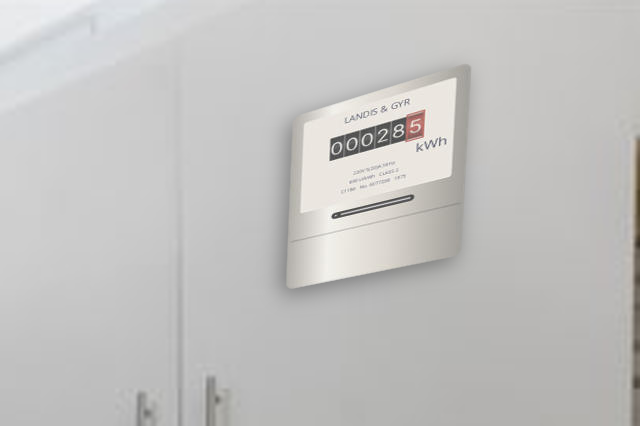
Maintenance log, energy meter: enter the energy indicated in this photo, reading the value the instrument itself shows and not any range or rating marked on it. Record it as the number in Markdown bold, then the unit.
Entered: **28.5** kWh
